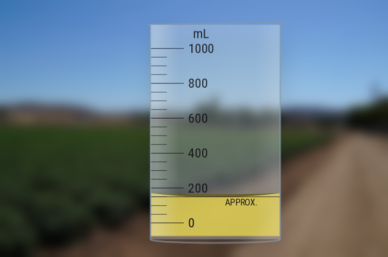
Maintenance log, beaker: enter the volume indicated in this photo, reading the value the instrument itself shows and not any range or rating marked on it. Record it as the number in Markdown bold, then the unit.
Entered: **150** mL
